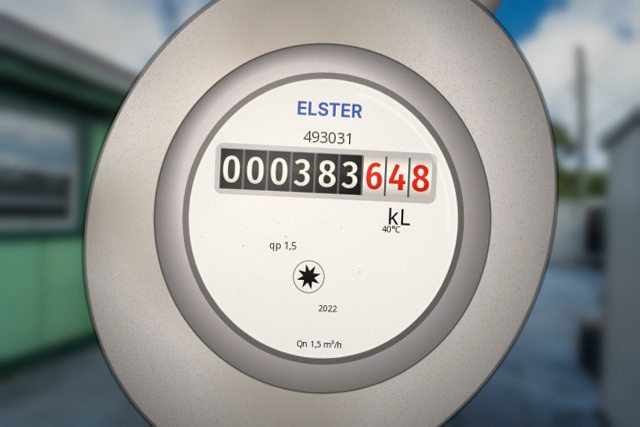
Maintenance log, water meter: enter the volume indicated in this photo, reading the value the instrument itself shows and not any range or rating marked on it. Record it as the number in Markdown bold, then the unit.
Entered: **383.648** kL
